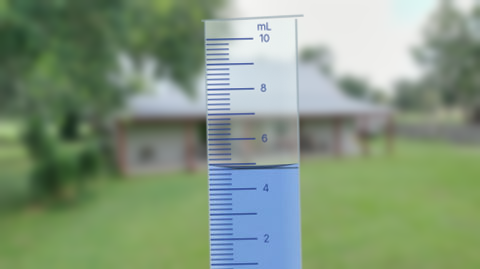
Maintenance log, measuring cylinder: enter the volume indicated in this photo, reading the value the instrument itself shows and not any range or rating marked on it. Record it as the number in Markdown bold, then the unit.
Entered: **4.8** mL
